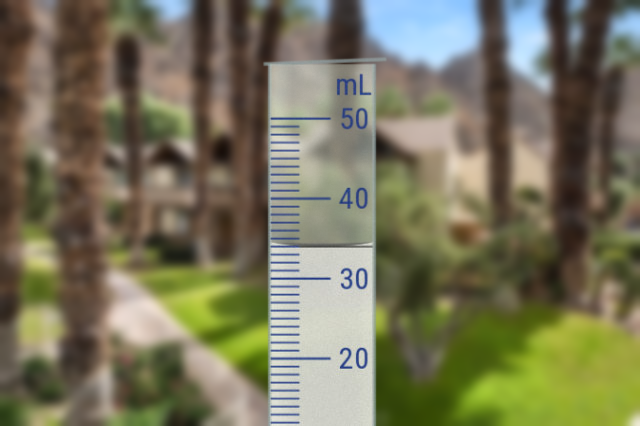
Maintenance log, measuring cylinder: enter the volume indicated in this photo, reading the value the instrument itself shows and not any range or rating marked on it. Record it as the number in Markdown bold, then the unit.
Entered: **34** mL
